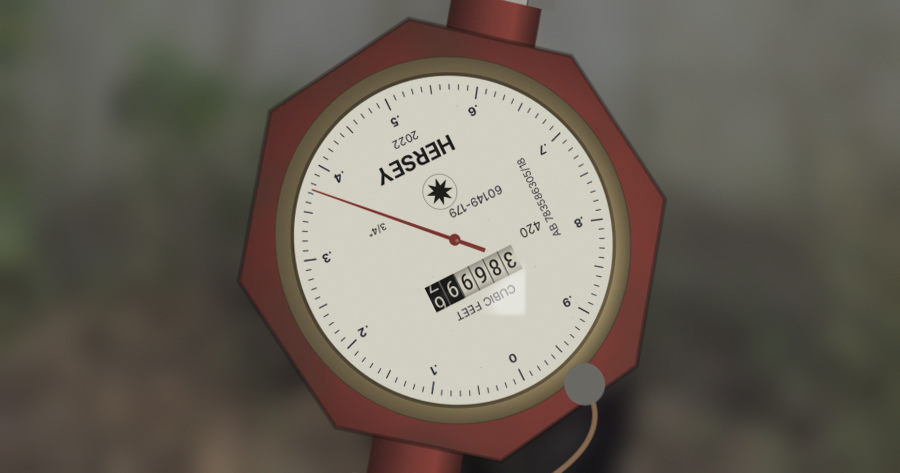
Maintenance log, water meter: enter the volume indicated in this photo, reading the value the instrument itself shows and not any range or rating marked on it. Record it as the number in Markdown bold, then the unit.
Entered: **386996.37** ft³
